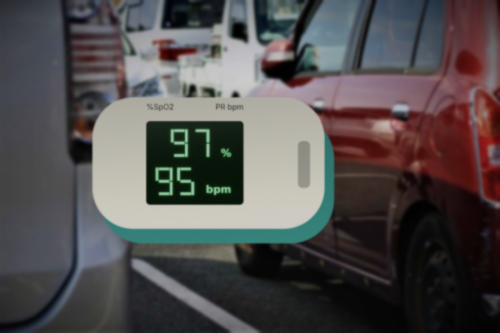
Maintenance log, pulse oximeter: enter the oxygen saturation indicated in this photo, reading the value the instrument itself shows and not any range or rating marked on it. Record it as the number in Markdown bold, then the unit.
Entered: **97** %
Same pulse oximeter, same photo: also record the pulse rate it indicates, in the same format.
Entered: **95** bpm
